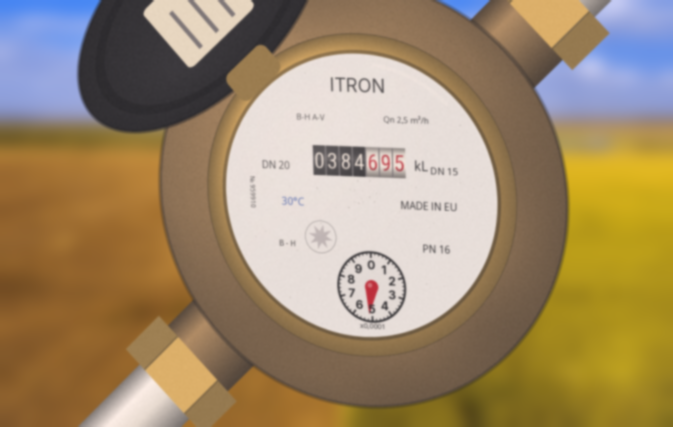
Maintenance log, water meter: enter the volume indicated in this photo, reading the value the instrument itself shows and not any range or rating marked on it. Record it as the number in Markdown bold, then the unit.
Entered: **384.6955** kL
